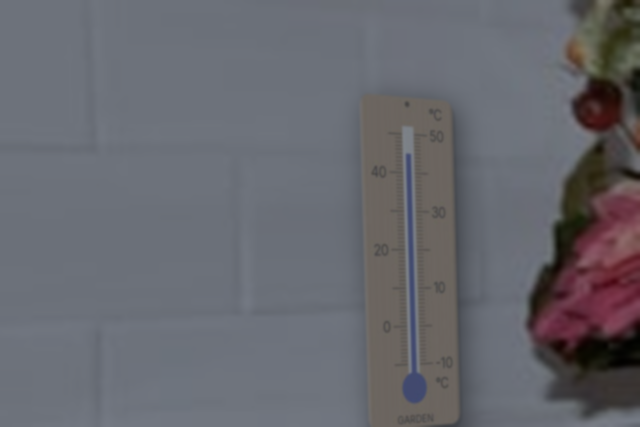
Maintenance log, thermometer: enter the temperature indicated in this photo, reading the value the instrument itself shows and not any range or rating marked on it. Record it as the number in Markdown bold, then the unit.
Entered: **45** °C
